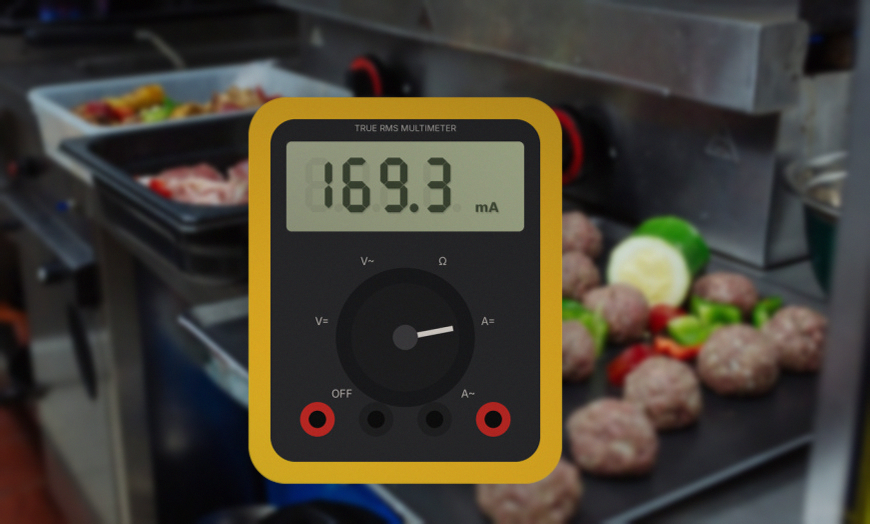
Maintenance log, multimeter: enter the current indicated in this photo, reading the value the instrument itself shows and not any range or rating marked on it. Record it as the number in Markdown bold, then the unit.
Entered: **169.3** mA
